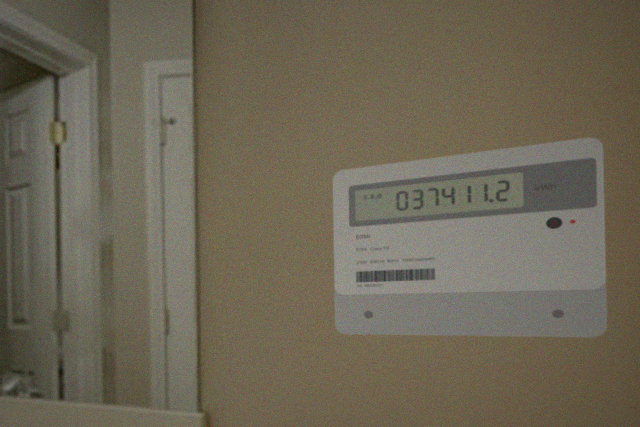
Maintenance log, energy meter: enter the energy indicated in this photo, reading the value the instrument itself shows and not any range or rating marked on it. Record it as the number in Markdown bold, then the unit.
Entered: **37411.2** kWh
